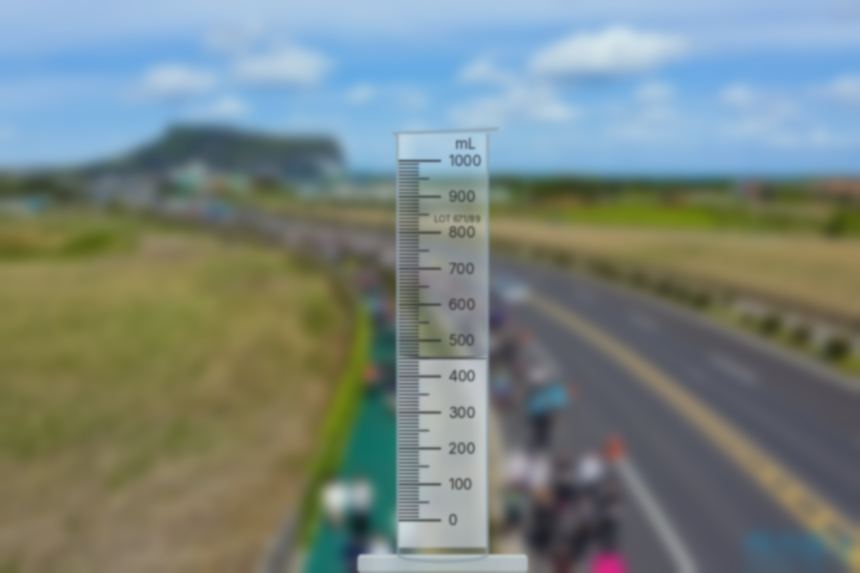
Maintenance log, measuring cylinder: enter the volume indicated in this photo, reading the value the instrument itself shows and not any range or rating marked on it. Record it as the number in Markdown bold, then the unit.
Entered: **450** mL
